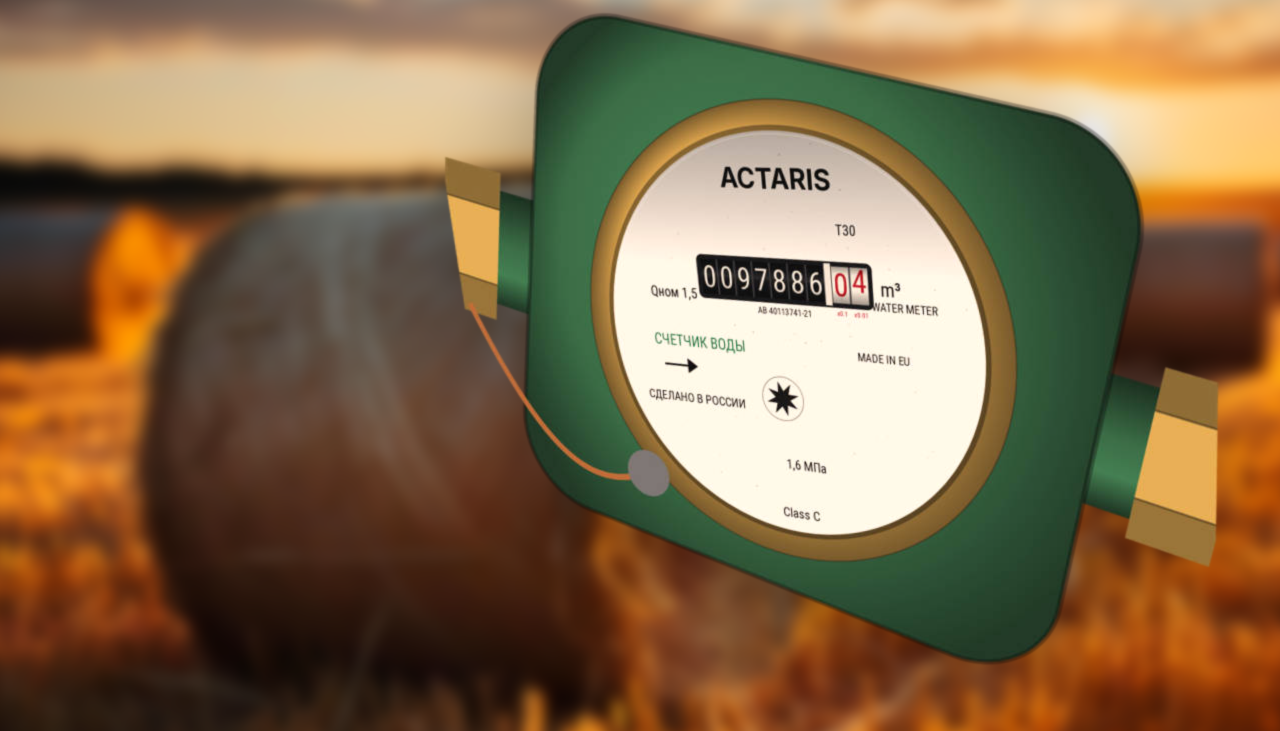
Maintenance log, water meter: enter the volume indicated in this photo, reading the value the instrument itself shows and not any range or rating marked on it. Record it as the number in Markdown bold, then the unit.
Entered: **97886.04** m³
